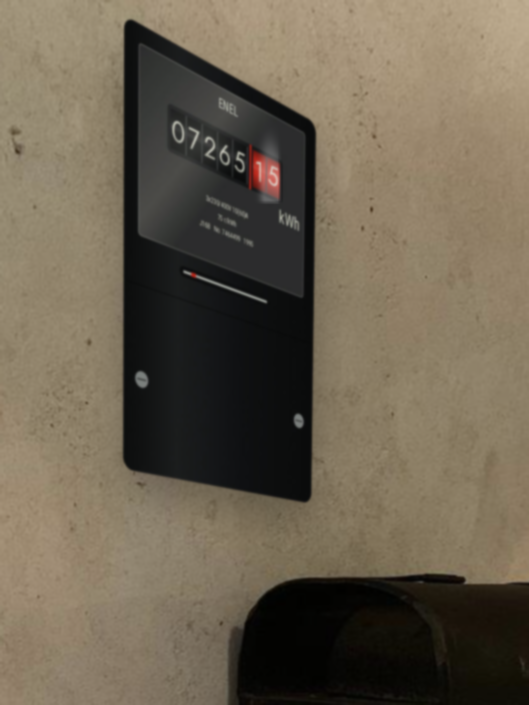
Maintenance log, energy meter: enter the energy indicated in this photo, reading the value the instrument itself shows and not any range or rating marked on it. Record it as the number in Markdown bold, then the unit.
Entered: **7265.15** kWh
